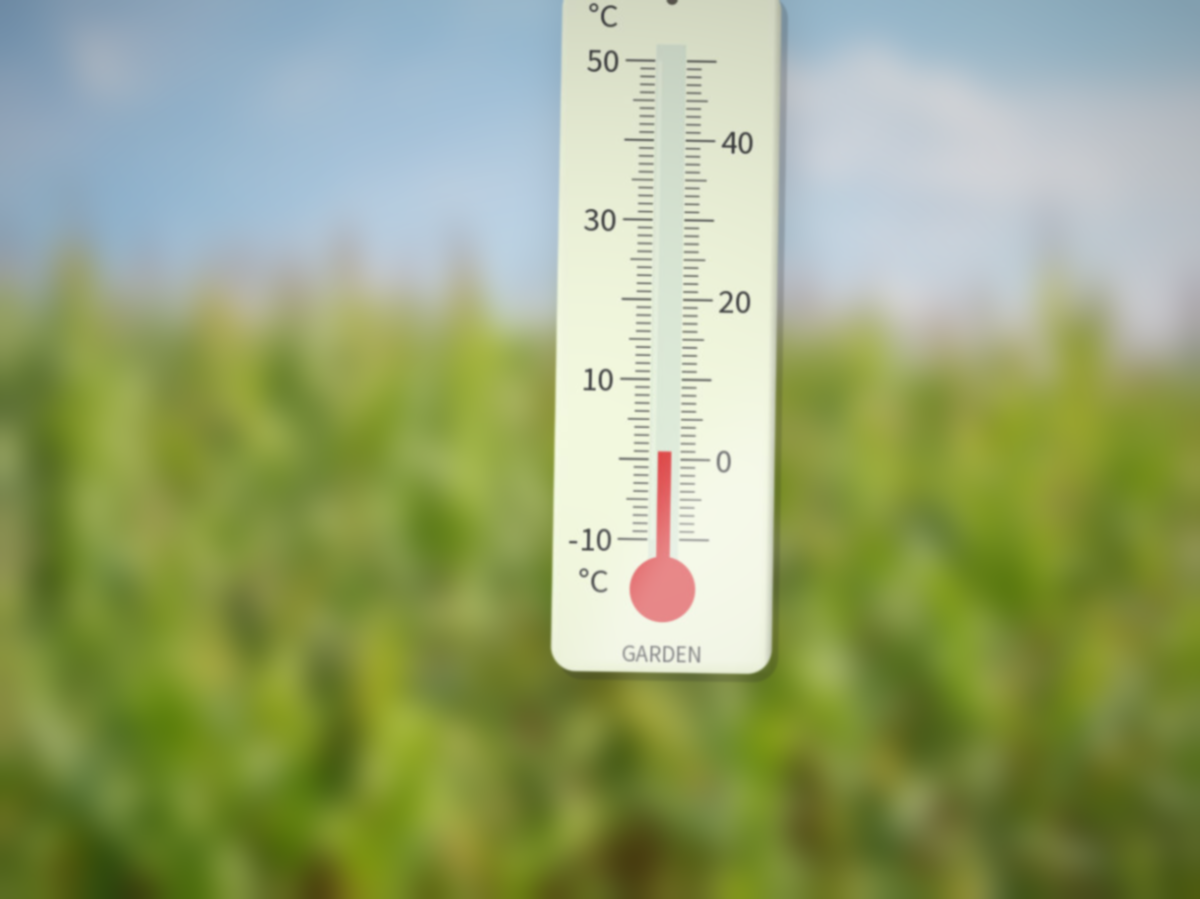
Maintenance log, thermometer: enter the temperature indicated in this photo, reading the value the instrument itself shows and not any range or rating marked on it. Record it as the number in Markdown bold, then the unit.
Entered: **1** °C
